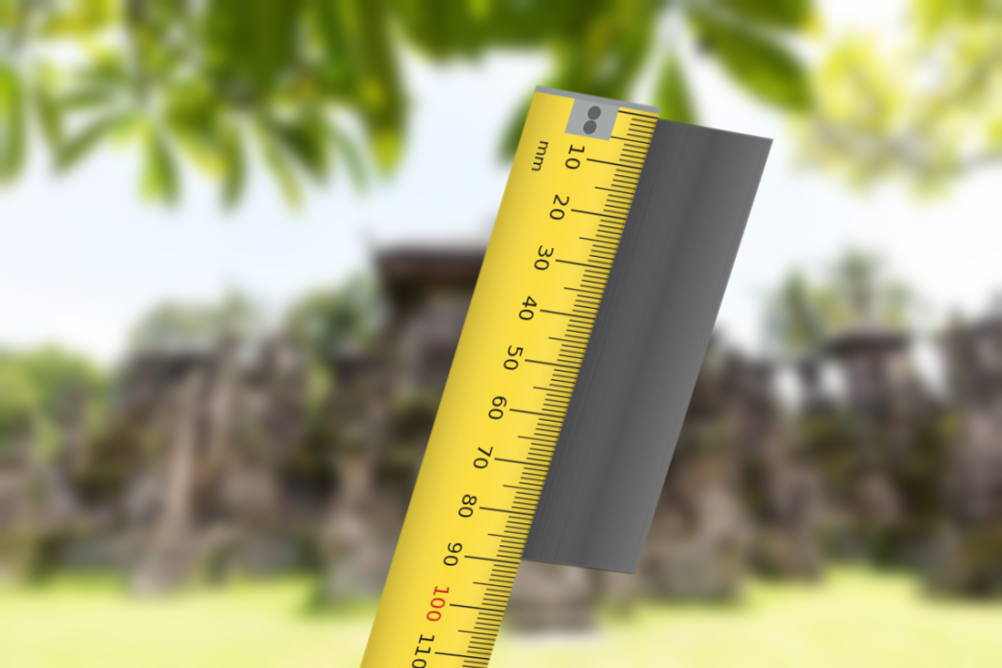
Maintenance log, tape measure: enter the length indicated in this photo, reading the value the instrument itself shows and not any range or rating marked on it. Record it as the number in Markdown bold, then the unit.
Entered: **89** mm
